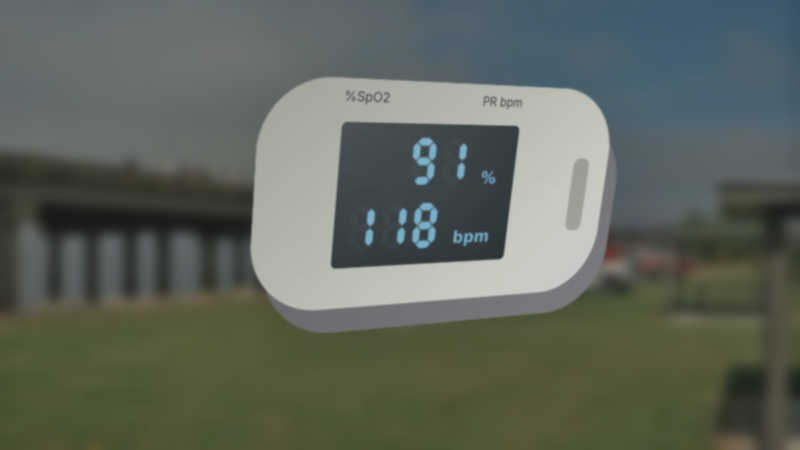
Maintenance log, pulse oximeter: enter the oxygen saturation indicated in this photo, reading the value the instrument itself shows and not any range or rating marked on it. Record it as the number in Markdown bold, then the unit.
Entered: **91** %
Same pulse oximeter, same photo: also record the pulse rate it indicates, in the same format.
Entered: **118** bpm
